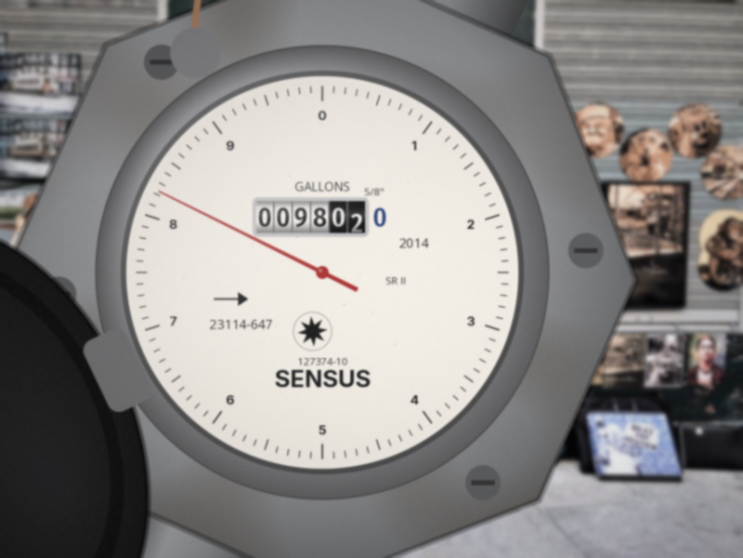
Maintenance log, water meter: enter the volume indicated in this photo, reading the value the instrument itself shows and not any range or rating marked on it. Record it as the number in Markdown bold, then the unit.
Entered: **98018.2** gal
